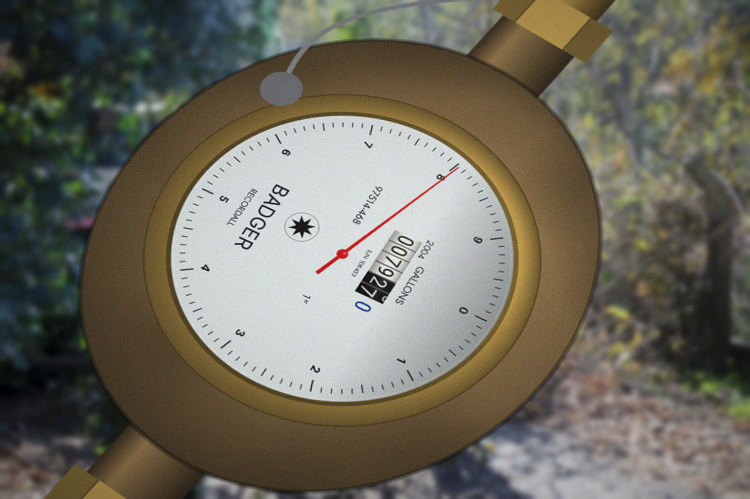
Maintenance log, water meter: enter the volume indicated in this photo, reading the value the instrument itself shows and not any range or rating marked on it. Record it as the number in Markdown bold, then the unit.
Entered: **79268.0** gal
